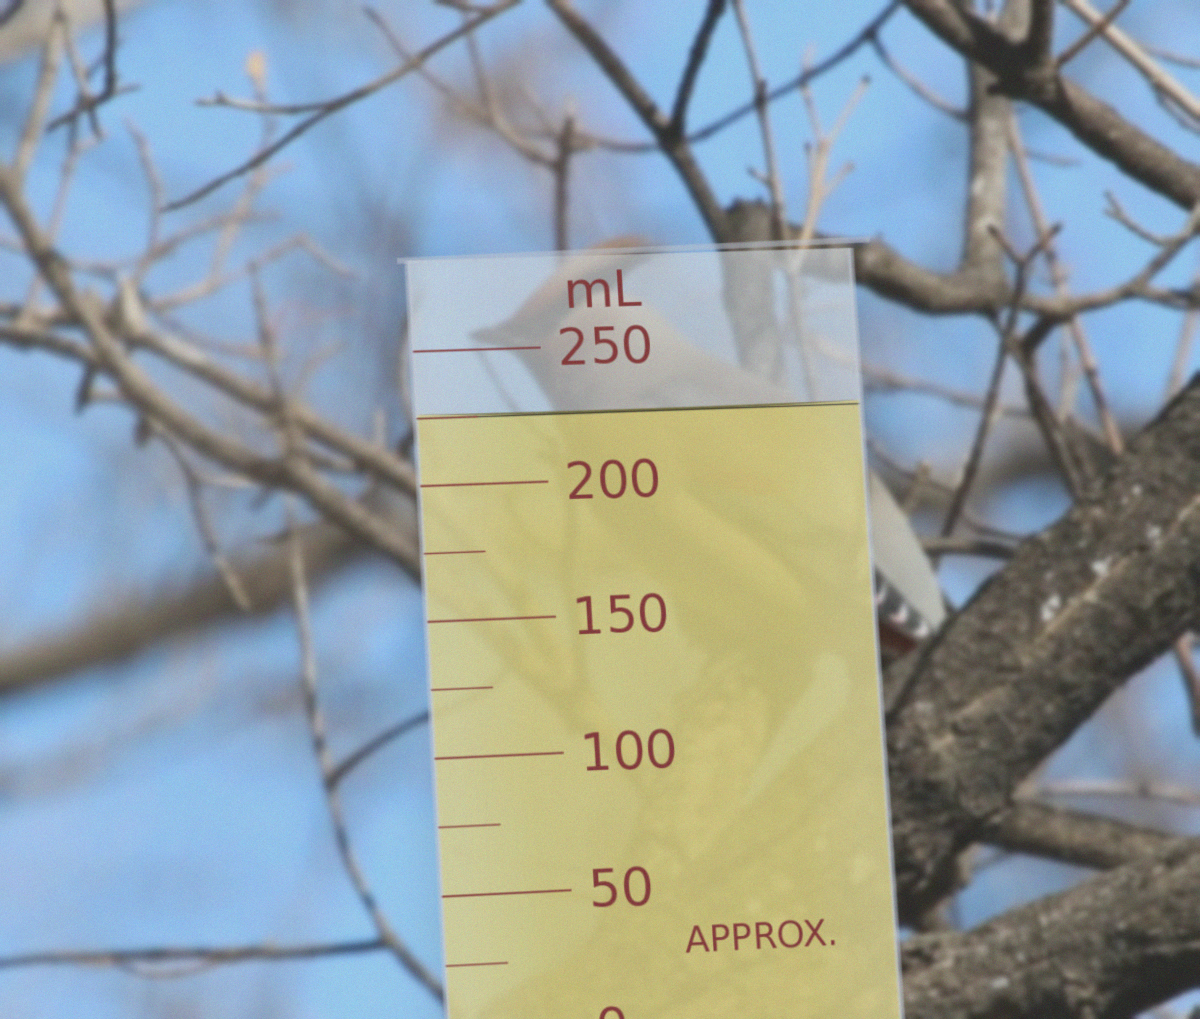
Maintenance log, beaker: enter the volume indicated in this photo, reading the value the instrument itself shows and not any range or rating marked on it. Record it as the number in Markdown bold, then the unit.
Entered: **225** mL
